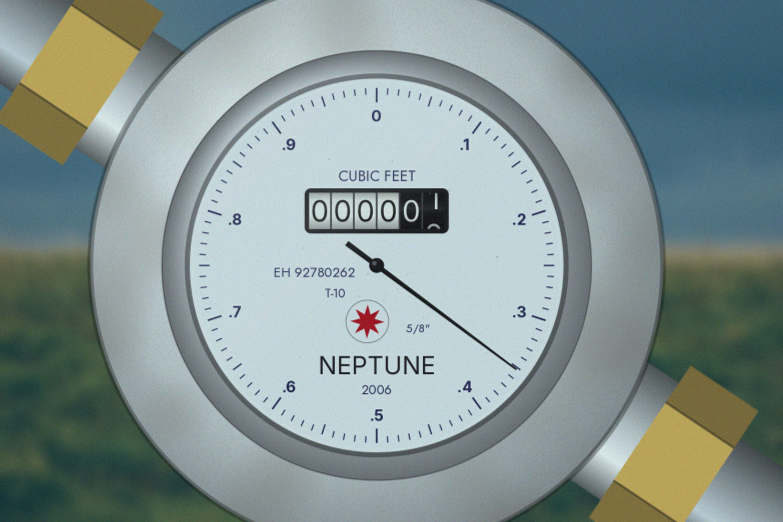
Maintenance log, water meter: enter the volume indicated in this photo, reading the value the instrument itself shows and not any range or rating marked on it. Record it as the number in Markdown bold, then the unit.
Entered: **1.35** ft³
